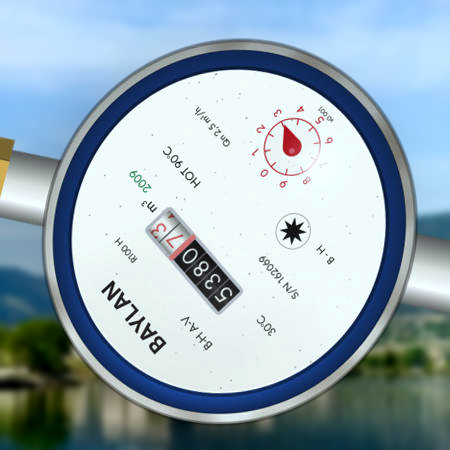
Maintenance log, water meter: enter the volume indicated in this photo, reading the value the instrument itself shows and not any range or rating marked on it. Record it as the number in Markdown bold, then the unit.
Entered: **5380.733** m³
